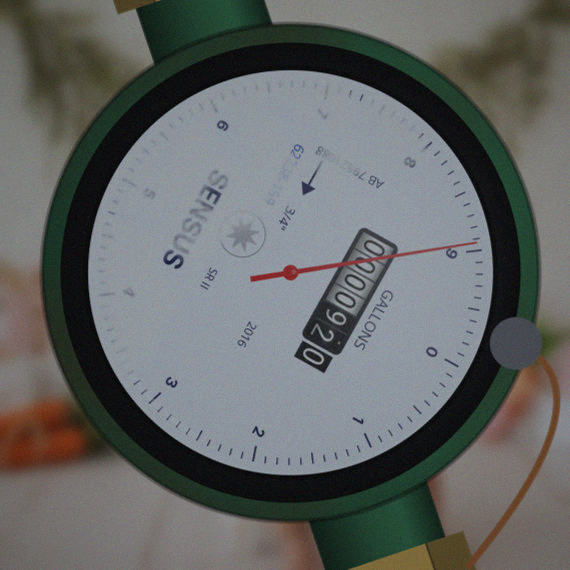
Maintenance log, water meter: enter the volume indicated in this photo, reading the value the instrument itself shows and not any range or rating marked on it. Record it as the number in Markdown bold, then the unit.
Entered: **918.9** gal
